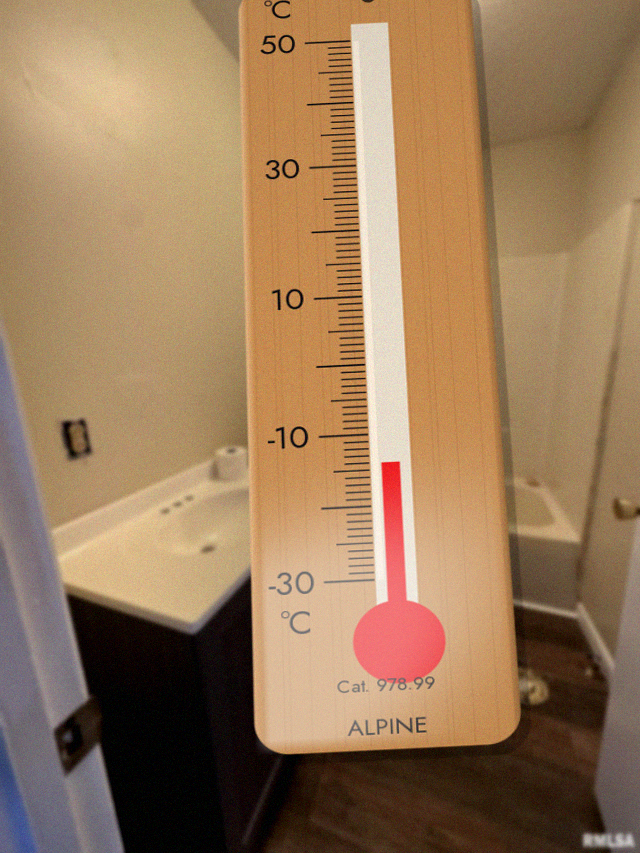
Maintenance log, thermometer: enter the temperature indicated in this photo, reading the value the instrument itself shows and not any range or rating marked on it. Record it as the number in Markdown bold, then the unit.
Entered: **-14** °C
